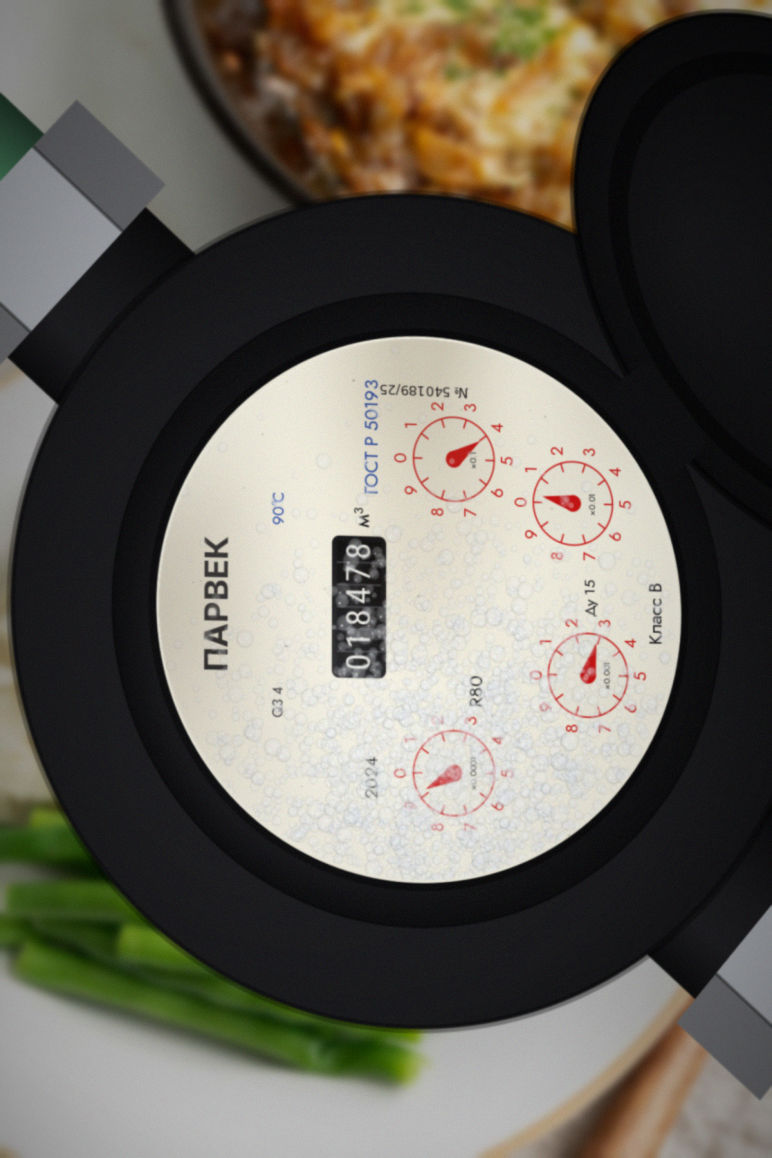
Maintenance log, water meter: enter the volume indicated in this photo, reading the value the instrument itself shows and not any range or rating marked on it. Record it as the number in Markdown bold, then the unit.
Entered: **18478.4029** m³
